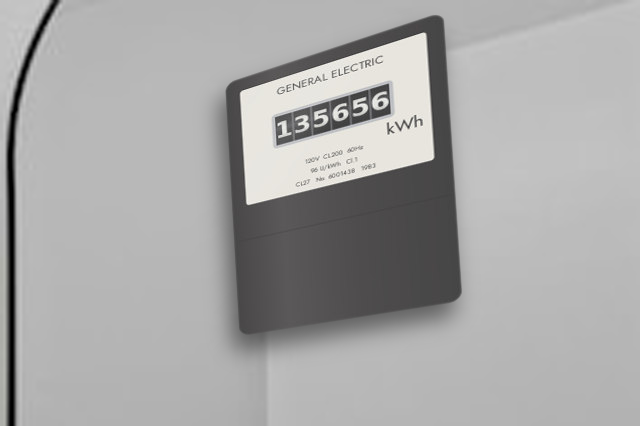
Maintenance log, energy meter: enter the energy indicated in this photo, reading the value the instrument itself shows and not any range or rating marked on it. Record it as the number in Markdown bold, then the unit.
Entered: **135656** kWh
